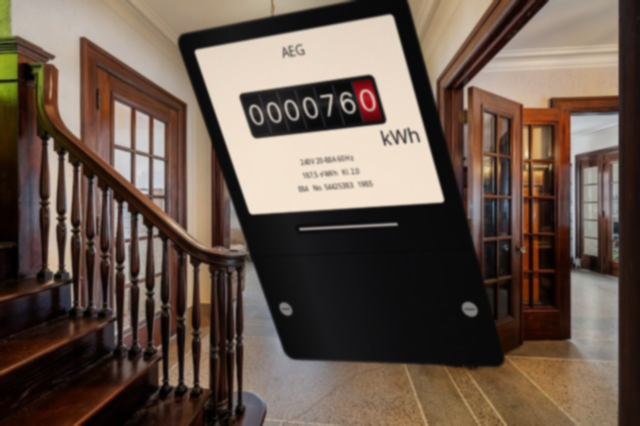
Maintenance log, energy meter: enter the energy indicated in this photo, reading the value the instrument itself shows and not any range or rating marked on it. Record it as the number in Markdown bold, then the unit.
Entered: **76.0** kWh
